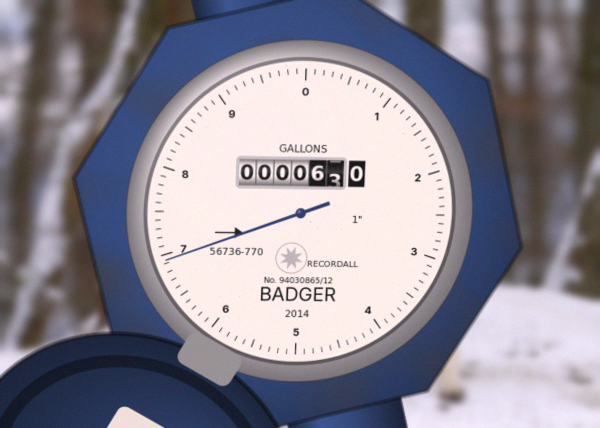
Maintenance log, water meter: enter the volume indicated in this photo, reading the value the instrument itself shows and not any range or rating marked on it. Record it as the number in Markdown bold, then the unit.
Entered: **626.9** gal
